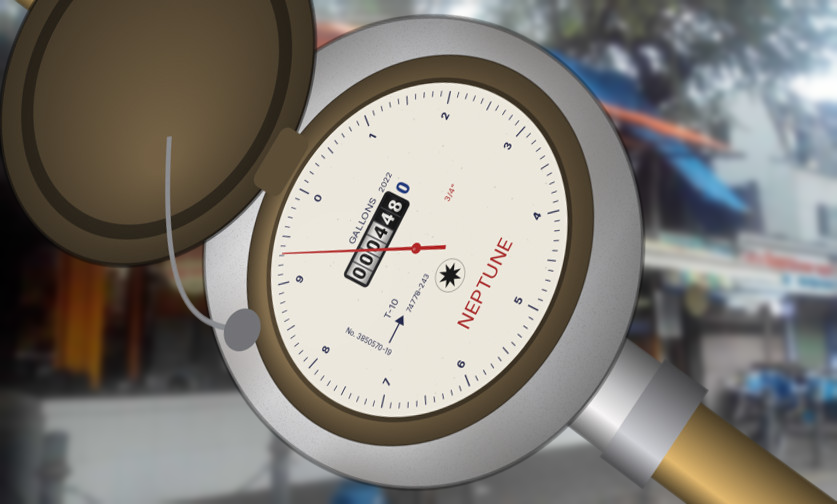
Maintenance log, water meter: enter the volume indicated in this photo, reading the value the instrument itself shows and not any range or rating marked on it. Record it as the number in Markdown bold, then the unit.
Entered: **4479.3** gal
